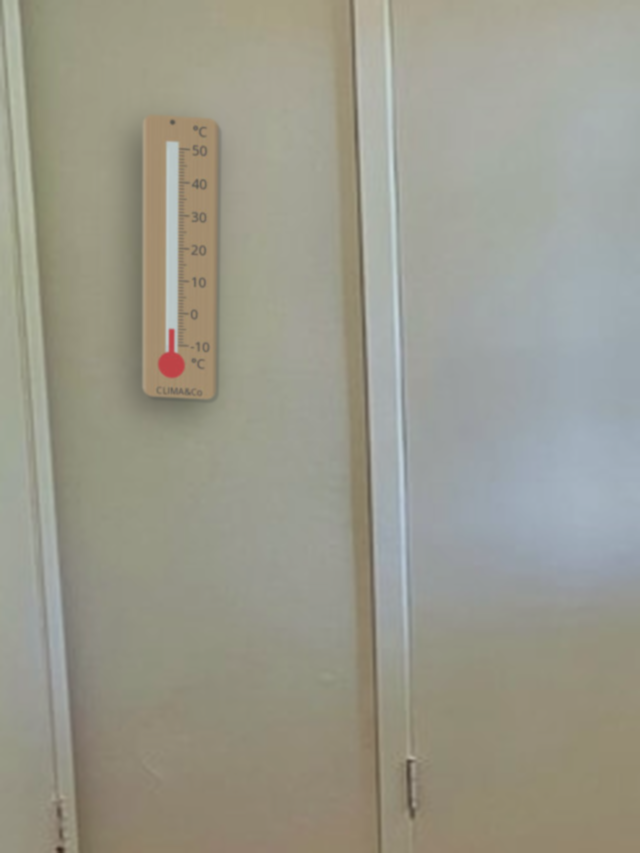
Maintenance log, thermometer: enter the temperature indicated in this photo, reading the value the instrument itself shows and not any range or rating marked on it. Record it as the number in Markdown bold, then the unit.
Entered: **-5** °C
